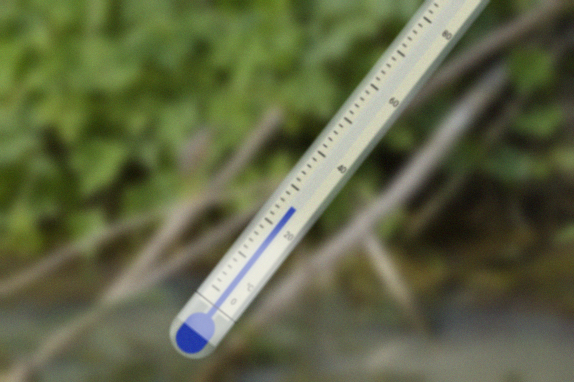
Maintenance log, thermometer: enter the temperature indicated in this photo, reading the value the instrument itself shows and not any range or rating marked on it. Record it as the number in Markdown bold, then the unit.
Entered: **26** °C
